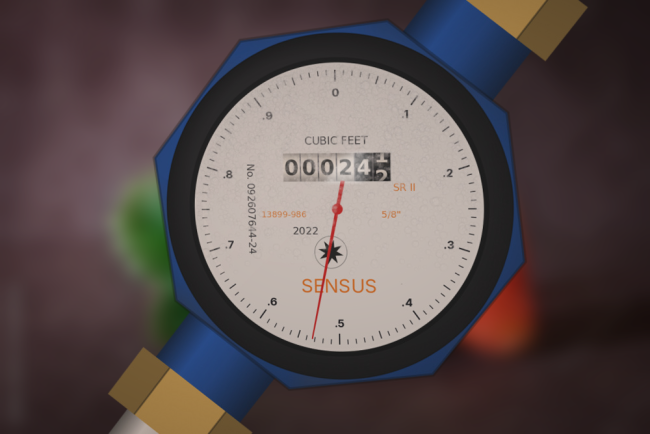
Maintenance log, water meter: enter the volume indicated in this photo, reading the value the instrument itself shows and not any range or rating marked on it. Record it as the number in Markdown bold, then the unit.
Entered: **241.53** ft³
